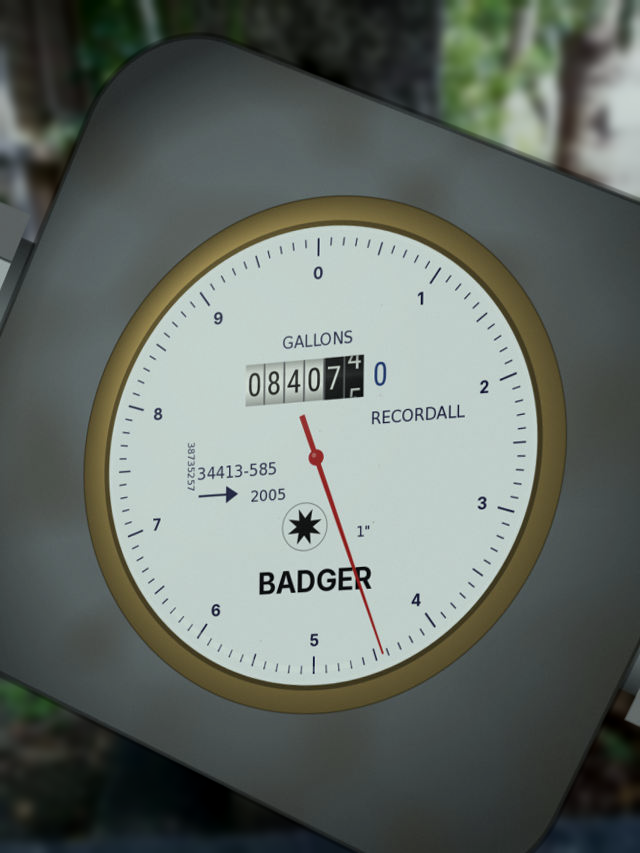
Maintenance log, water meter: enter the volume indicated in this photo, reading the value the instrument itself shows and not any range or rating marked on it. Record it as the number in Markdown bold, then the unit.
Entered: **840744.4** gal
